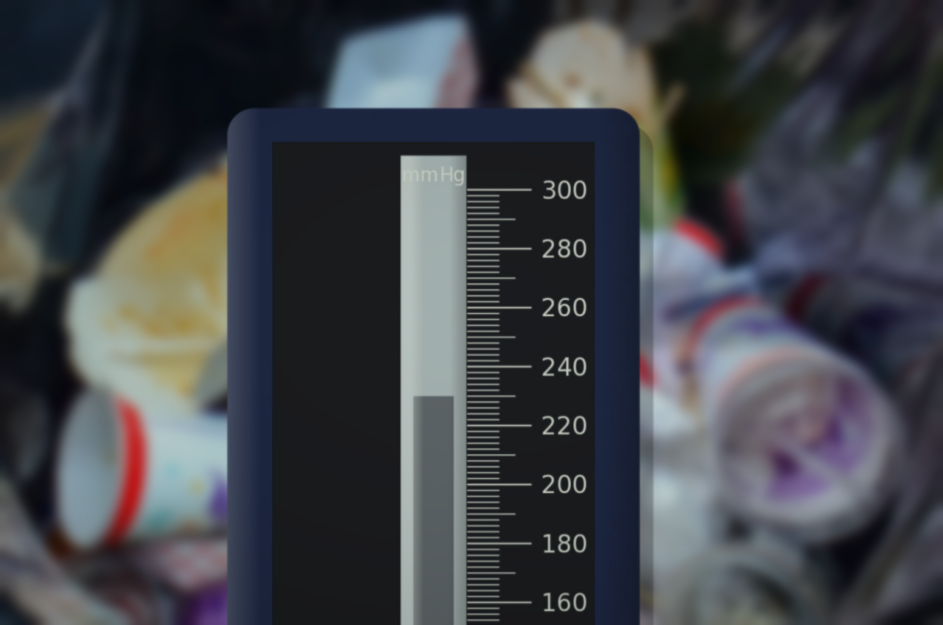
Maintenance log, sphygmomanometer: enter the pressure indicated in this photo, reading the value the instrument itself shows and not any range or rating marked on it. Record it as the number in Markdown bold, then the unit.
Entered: **230** mmHg
